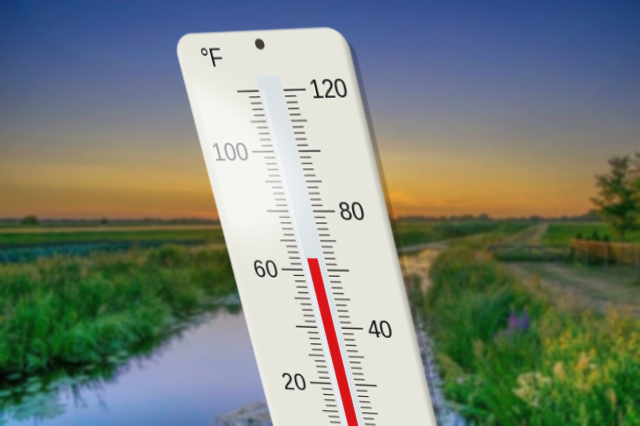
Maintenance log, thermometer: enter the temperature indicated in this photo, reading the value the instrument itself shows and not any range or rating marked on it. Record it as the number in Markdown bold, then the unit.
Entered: **64** °F
